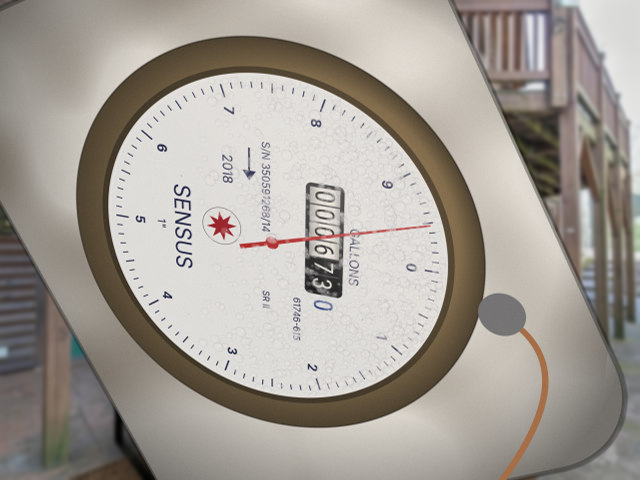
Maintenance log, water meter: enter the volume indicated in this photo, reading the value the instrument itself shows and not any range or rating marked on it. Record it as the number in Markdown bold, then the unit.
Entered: **6729.5** gal
